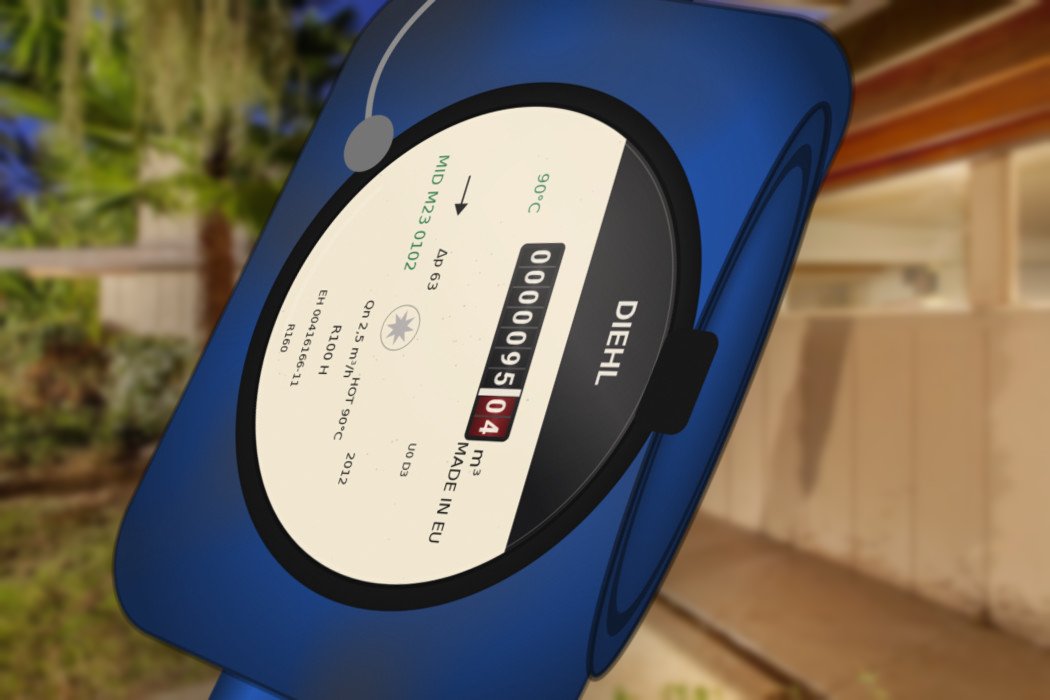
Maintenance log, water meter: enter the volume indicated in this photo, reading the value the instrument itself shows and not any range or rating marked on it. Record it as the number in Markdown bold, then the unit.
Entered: **95.04** m³
